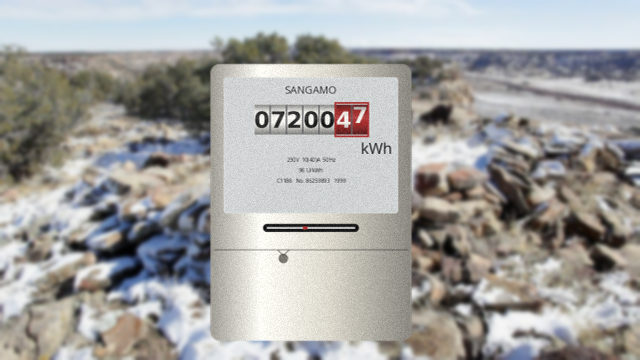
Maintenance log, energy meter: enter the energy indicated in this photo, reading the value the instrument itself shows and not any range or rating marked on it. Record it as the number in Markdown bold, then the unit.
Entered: **7200.47** kWh
